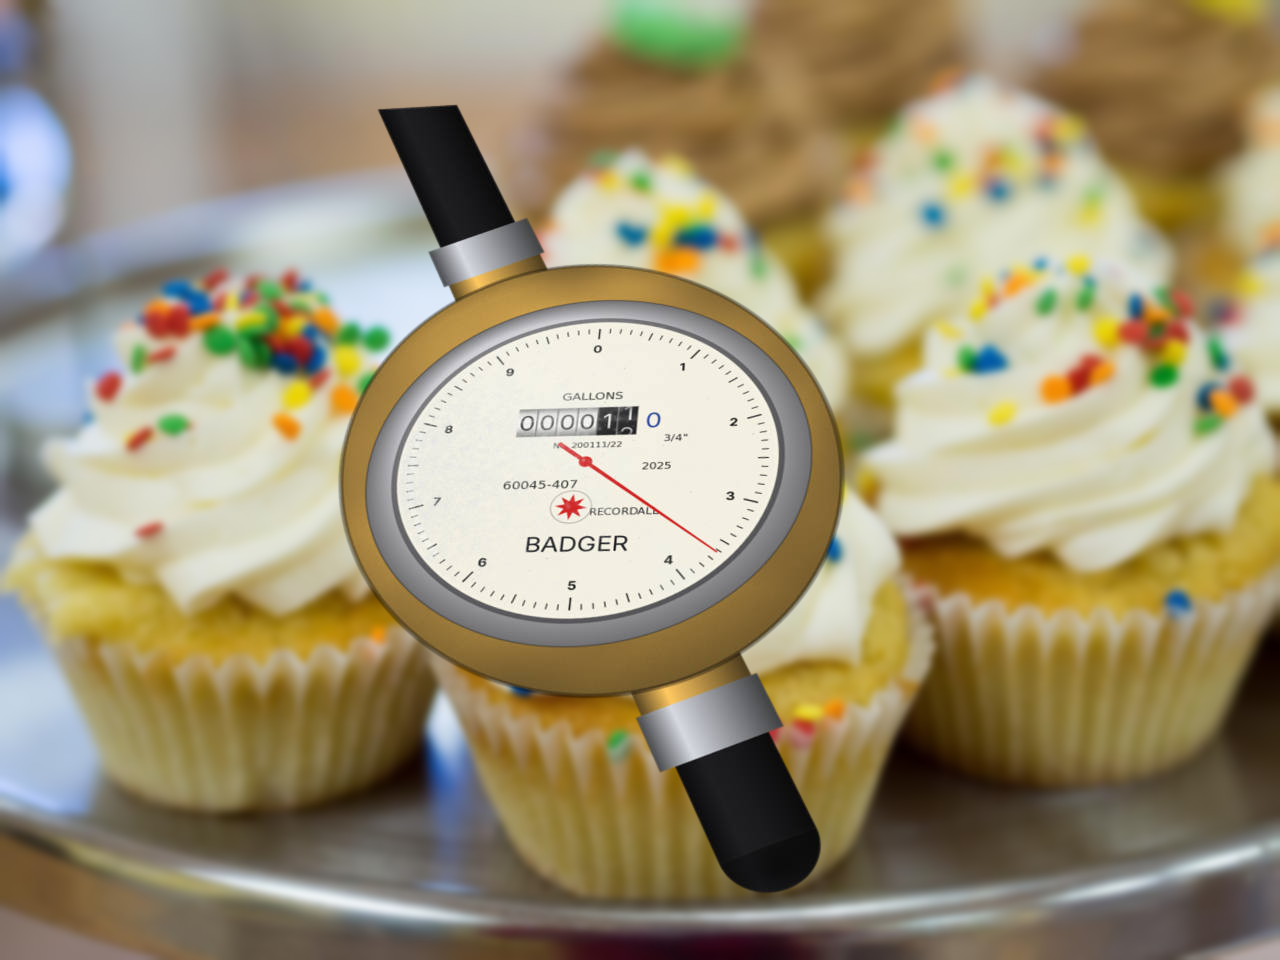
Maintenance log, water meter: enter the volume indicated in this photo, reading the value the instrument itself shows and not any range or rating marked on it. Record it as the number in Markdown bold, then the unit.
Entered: **113.6** gal
